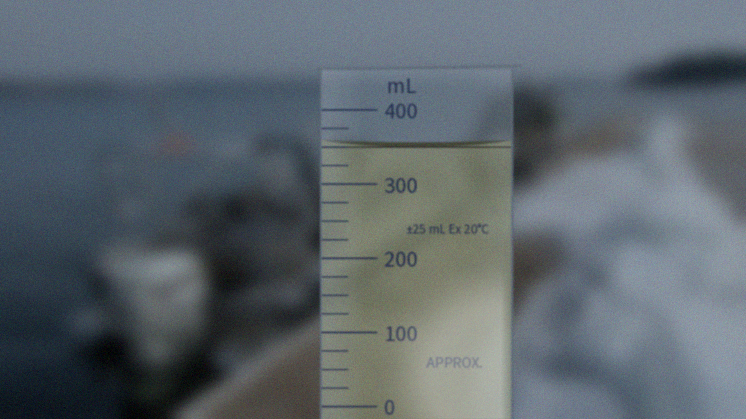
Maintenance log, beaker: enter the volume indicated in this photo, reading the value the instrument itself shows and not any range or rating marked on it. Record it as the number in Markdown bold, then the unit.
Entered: **350** mL
